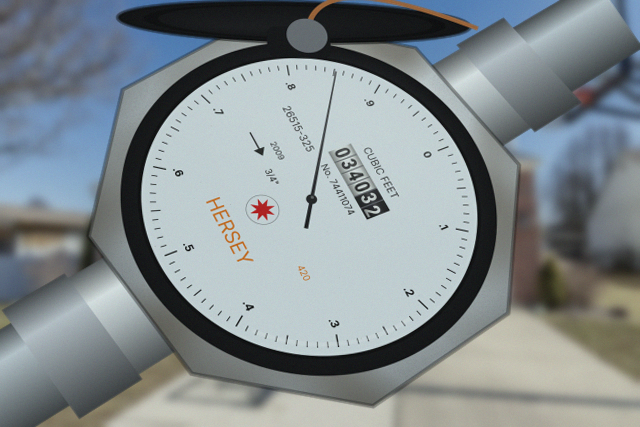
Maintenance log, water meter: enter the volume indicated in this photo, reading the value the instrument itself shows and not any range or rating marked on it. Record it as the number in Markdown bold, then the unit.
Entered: **34031.85** ft³
